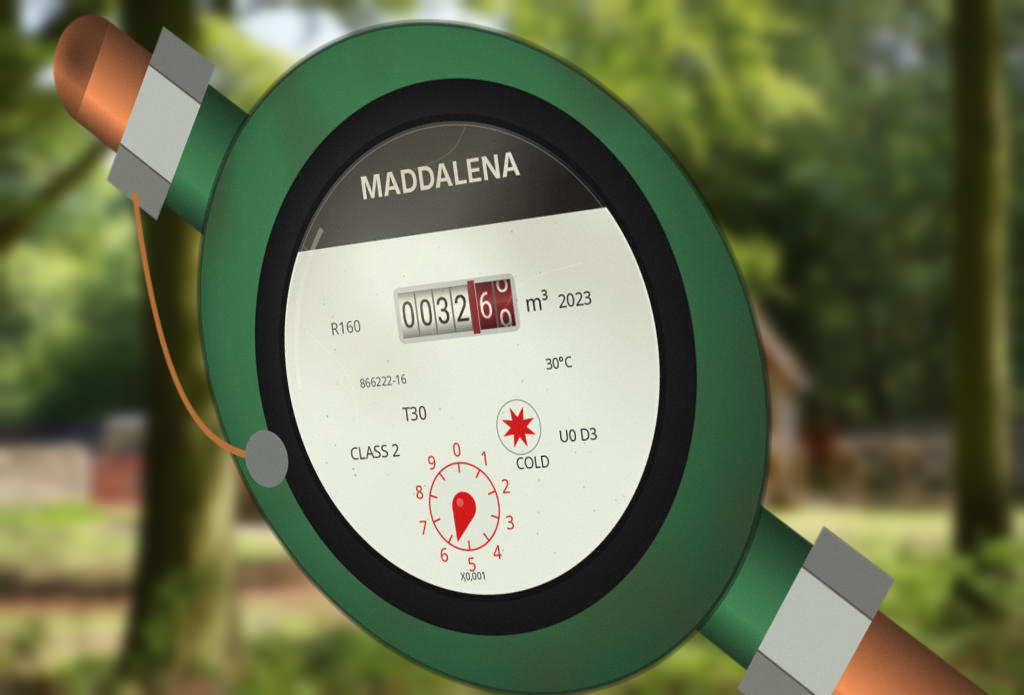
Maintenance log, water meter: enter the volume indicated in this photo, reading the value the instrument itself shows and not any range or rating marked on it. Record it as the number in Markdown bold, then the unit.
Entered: **32.685** m³
